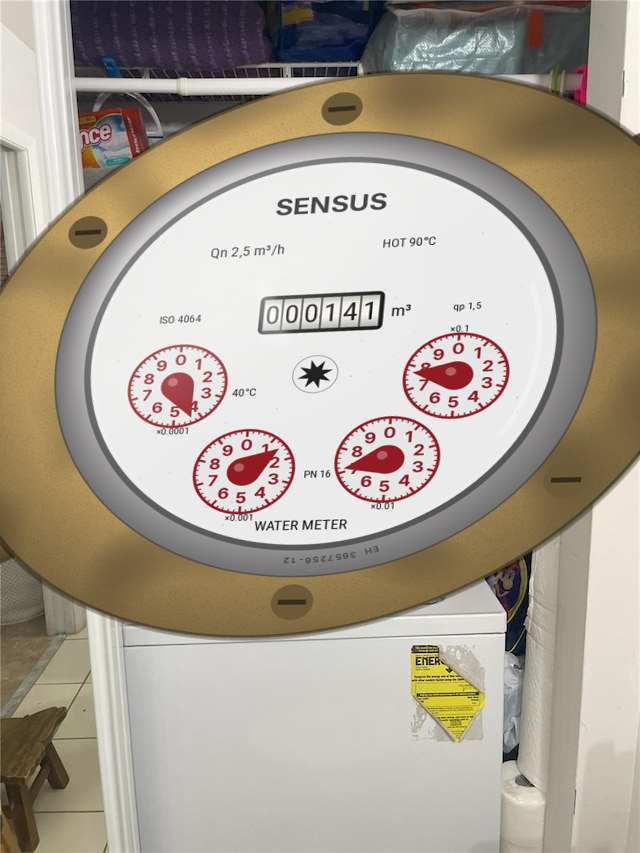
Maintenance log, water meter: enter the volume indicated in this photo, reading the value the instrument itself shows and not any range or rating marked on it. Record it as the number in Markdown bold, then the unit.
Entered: **141.7714** m³
